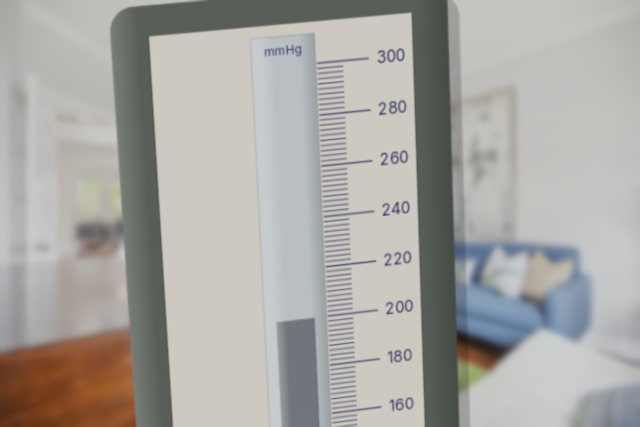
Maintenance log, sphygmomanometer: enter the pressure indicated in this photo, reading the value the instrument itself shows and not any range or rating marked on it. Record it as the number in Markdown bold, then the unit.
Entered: **200** mmHg
